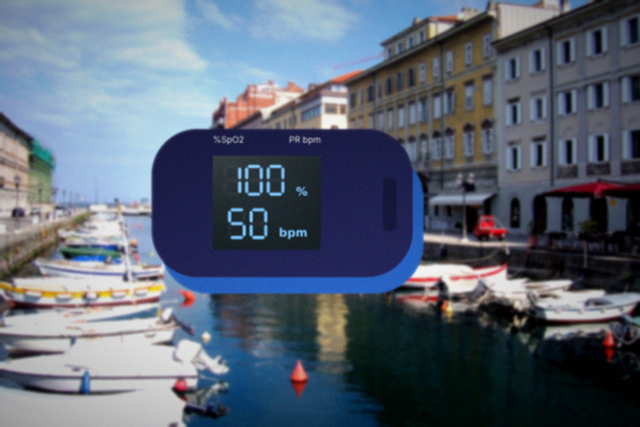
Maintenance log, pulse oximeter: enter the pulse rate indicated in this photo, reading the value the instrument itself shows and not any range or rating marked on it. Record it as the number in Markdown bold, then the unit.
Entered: **50** bpm
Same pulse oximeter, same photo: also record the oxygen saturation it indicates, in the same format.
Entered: **100** %
